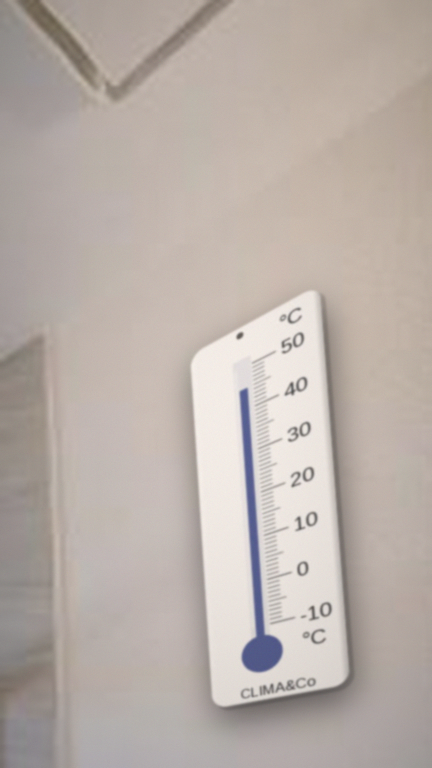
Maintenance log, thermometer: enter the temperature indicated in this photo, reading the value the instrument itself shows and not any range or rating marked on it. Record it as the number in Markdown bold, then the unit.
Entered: **45** °C
